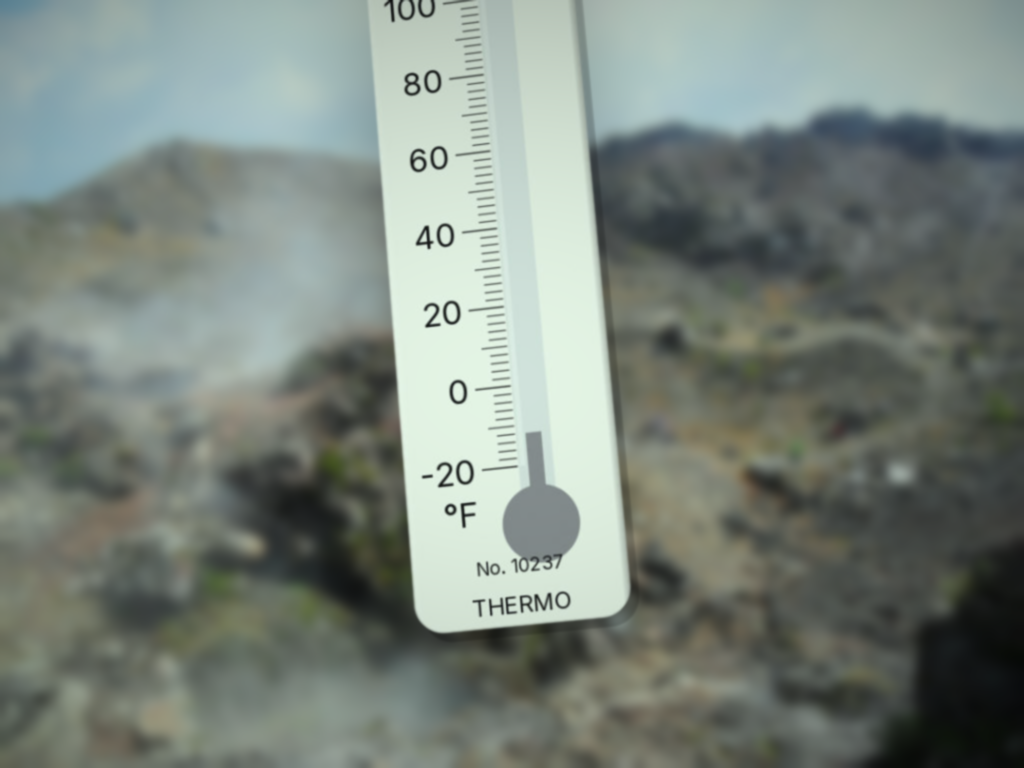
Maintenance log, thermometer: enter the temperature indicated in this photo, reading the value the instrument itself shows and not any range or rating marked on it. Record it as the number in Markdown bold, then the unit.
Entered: **-12** °F
